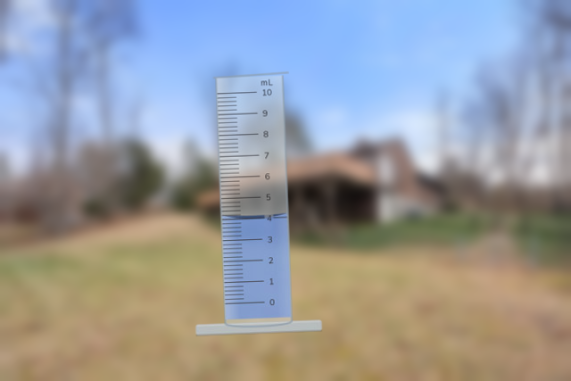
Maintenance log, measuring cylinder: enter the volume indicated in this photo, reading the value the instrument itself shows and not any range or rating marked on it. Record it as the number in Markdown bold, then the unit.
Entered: **4** mL
